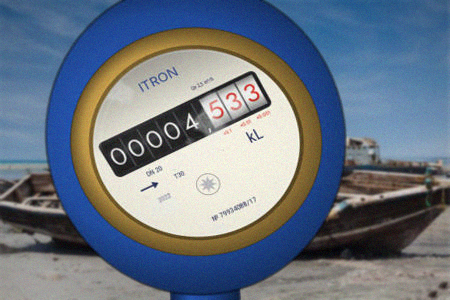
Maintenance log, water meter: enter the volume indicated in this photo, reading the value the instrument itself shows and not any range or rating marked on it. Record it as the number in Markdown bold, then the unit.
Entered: **4.533** kL
